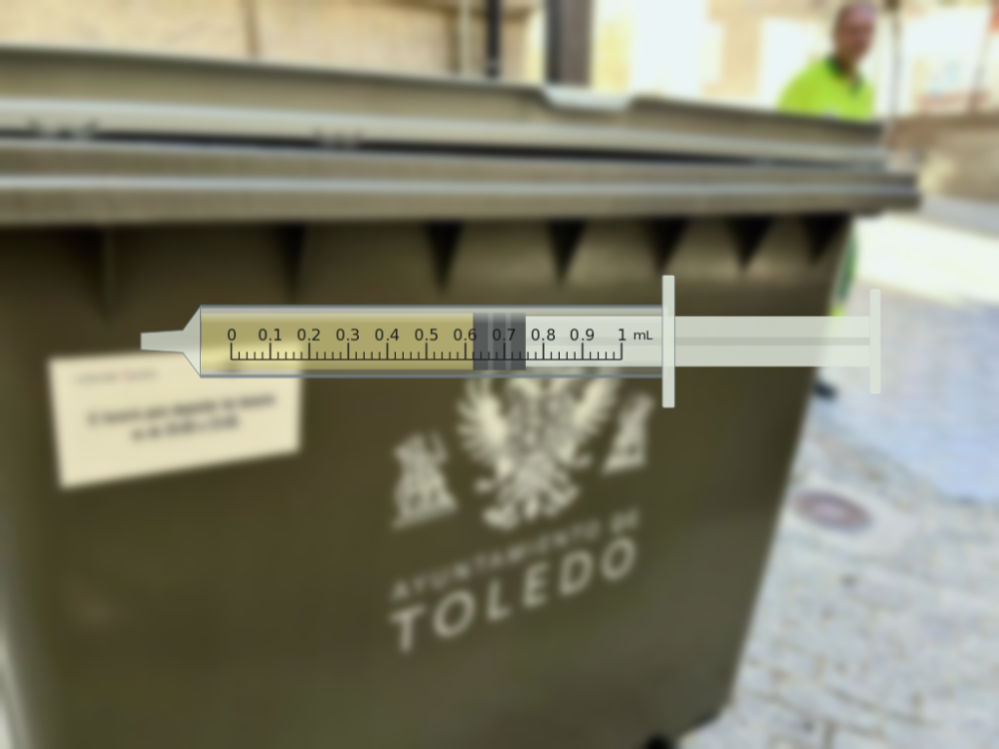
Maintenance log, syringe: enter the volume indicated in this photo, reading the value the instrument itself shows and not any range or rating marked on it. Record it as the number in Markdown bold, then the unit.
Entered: **0.62** mL
